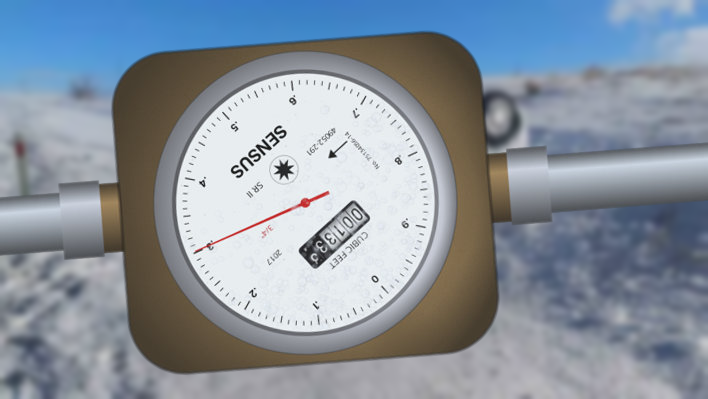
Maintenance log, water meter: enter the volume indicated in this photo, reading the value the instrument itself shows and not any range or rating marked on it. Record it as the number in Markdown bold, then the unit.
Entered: **1333.30** ft³
